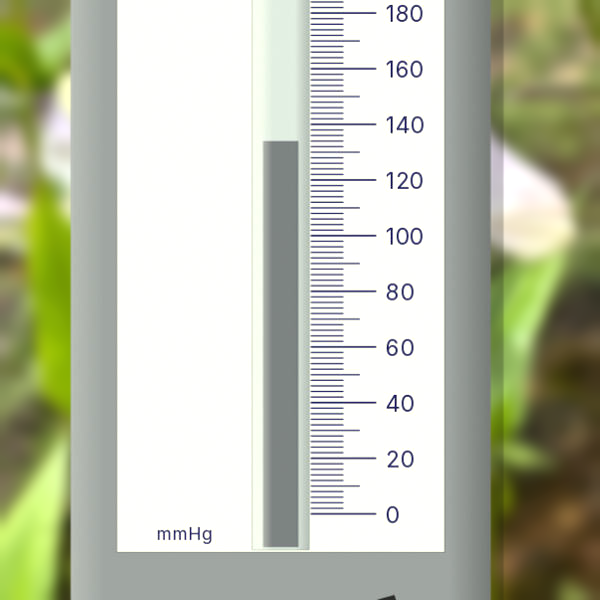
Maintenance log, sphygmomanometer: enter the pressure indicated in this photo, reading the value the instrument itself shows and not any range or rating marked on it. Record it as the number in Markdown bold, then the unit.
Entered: **134** mmHg
